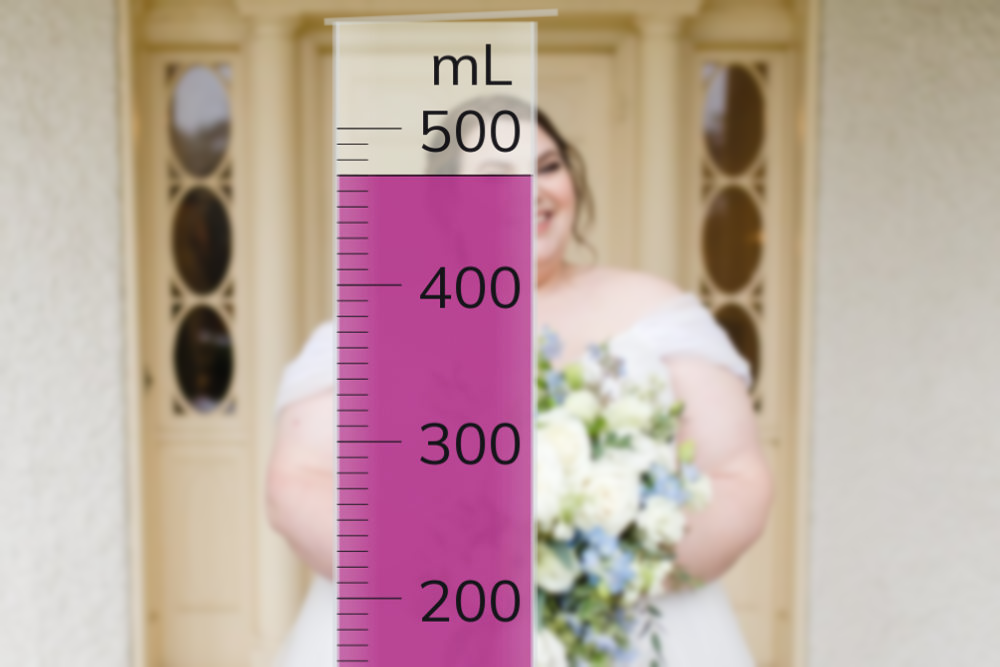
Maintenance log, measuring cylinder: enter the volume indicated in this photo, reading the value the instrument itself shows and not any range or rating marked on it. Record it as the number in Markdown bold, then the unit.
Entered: **470** mL
